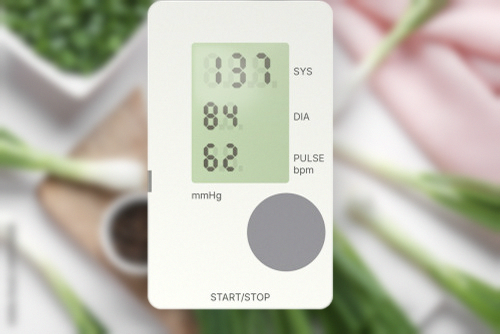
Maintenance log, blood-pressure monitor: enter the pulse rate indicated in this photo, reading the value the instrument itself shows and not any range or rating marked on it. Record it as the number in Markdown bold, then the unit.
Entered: **62** bpm
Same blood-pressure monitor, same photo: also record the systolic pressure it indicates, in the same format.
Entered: **137** mmHg
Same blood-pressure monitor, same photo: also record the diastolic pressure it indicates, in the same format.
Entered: **84** mmHg
